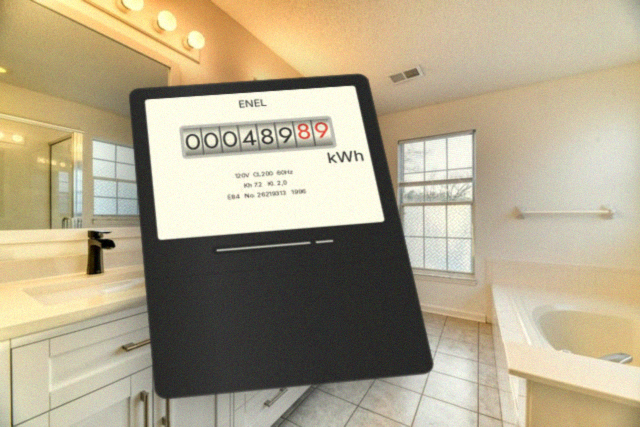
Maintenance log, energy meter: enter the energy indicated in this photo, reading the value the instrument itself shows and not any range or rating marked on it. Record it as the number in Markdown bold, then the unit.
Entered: **489.89** kWh
